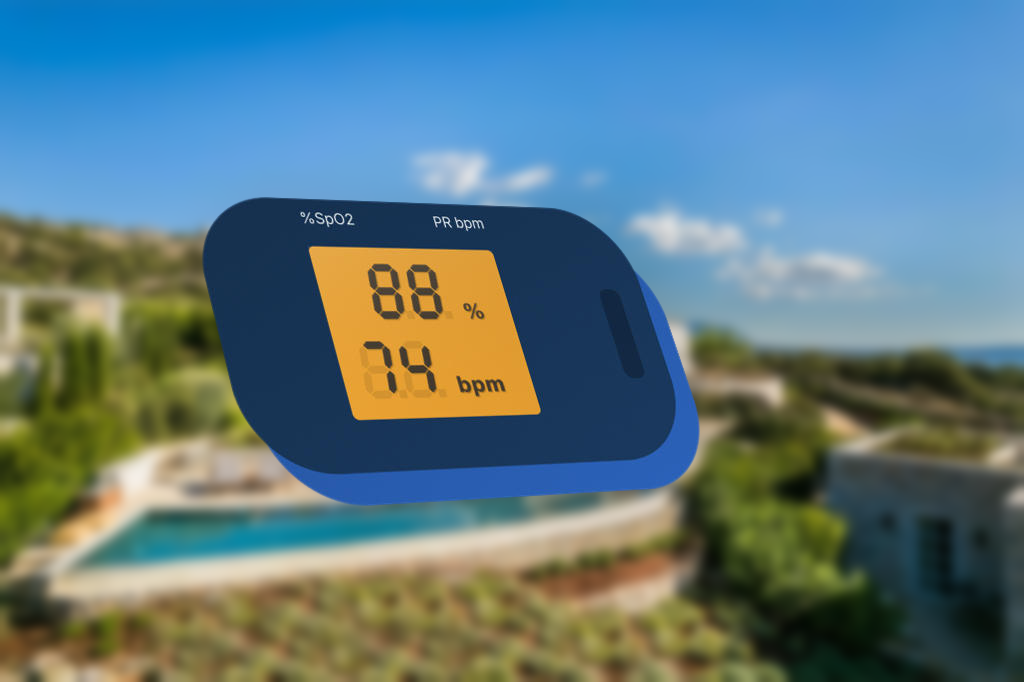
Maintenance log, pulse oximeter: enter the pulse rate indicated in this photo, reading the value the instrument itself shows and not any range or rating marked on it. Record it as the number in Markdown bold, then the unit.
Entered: **74** bpm
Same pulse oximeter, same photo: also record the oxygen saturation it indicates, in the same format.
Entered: **88** %
